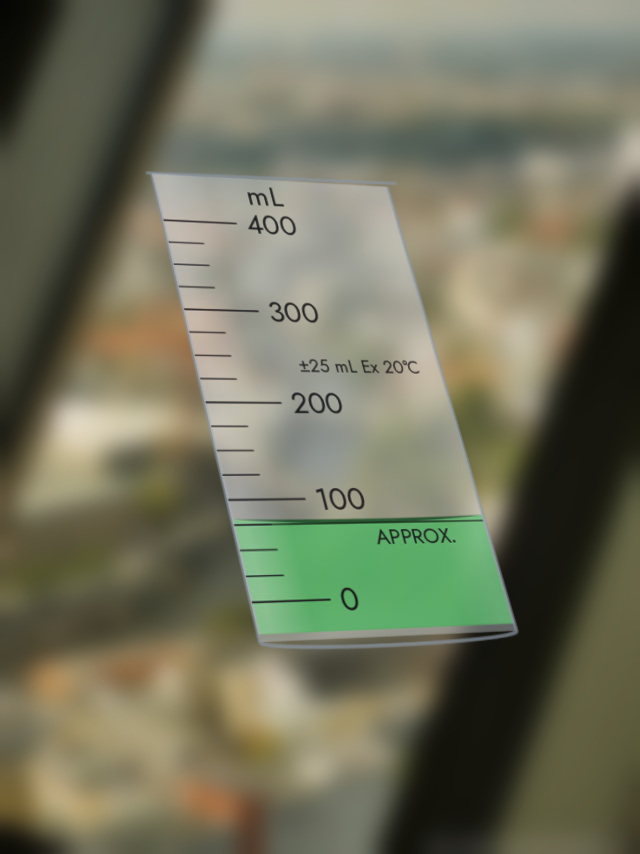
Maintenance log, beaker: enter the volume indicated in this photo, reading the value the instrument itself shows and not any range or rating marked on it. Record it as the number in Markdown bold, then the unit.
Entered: **75** mL
